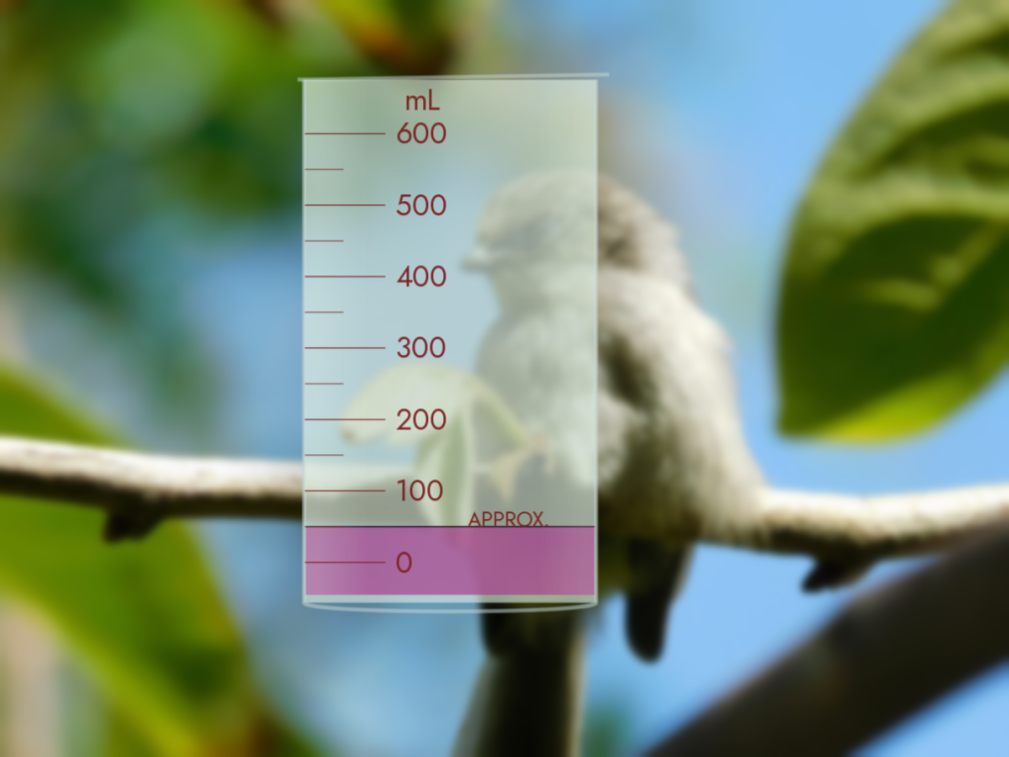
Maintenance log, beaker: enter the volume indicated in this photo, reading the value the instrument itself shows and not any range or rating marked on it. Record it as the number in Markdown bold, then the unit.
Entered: **50** mL
